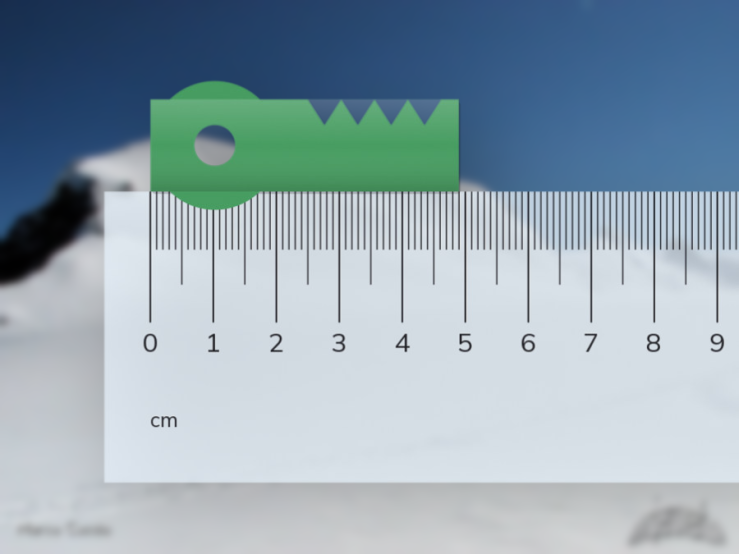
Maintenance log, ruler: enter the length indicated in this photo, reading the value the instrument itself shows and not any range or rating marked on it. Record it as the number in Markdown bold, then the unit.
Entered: **4.9** cm
